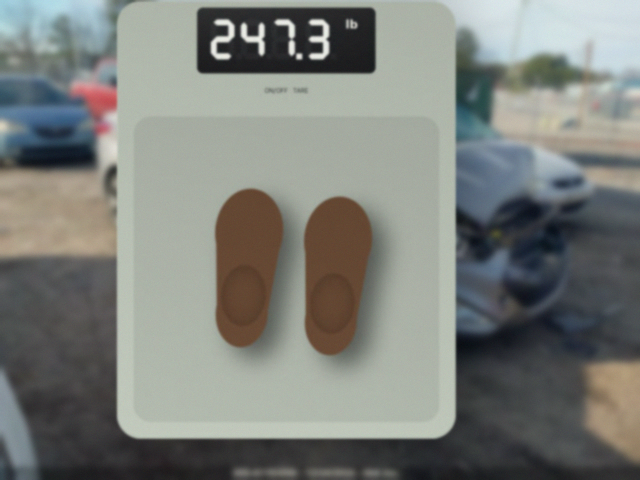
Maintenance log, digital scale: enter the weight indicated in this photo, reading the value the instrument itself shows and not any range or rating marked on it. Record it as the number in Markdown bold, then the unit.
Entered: **247.3** lb
